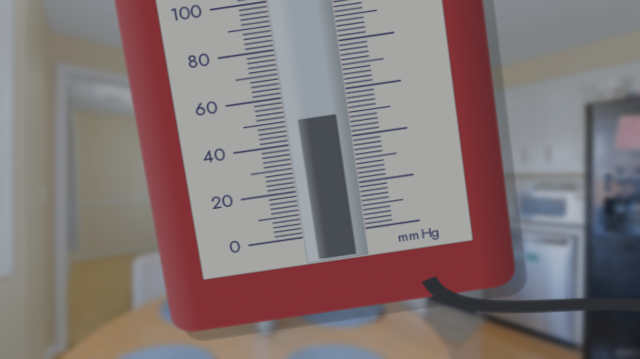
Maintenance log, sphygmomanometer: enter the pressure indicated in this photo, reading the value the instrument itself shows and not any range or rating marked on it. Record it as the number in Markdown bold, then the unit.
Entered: **50** mmHg
